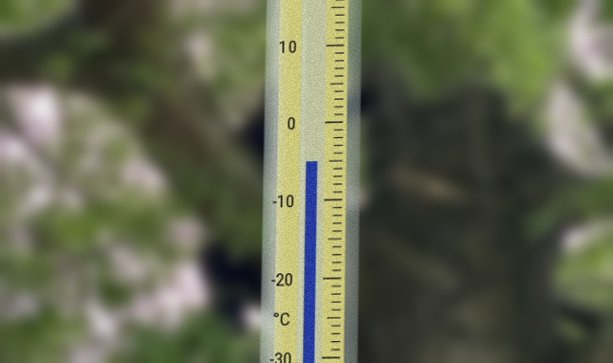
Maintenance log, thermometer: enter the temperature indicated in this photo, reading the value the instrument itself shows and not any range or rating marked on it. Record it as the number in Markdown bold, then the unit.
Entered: **-5** °C
